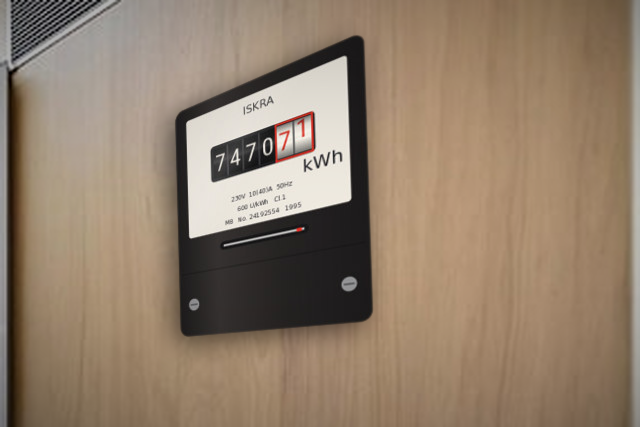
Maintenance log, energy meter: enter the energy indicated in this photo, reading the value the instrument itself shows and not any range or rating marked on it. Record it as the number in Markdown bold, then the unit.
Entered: **7470.71** kWh
